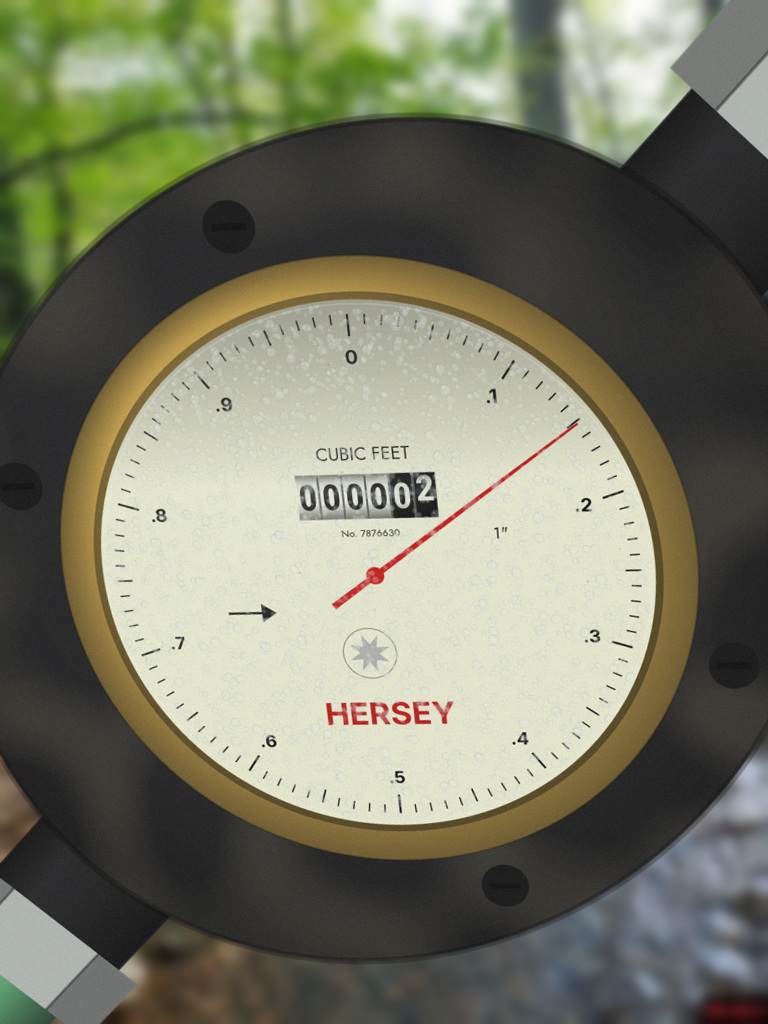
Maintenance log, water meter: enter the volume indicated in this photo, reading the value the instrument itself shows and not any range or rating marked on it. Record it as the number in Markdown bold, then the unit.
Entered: **2.15** ft³
